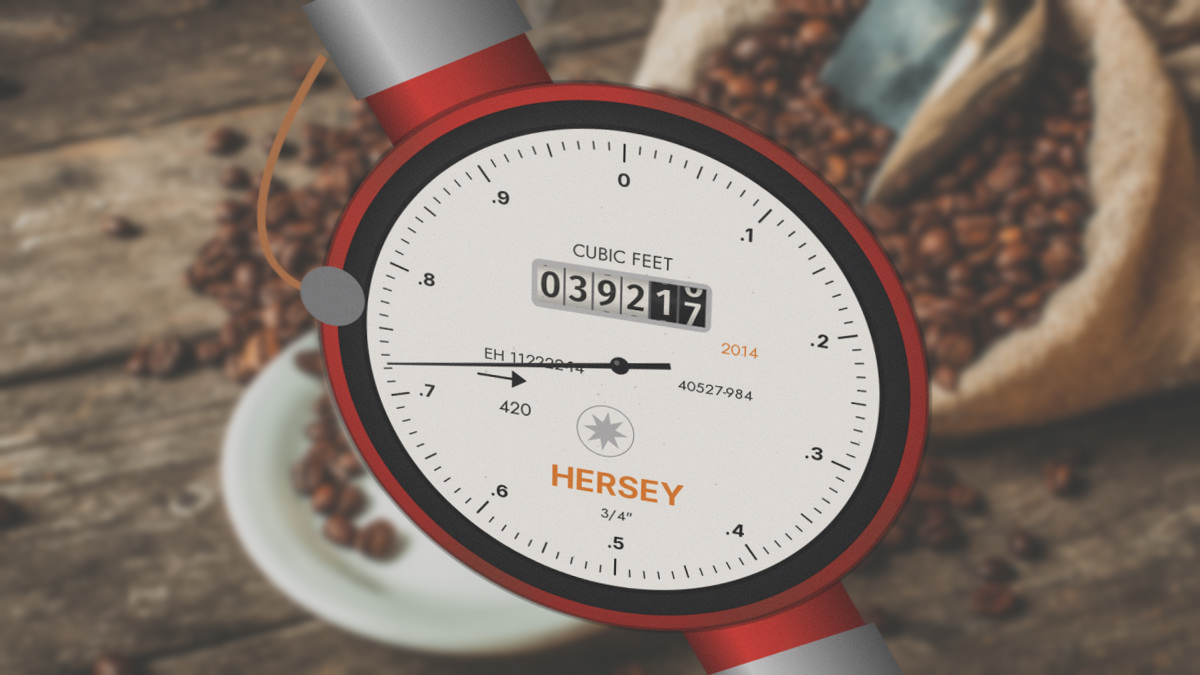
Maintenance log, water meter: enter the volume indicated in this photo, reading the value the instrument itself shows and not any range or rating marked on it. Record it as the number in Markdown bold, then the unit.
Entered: **39216.72** ft³
